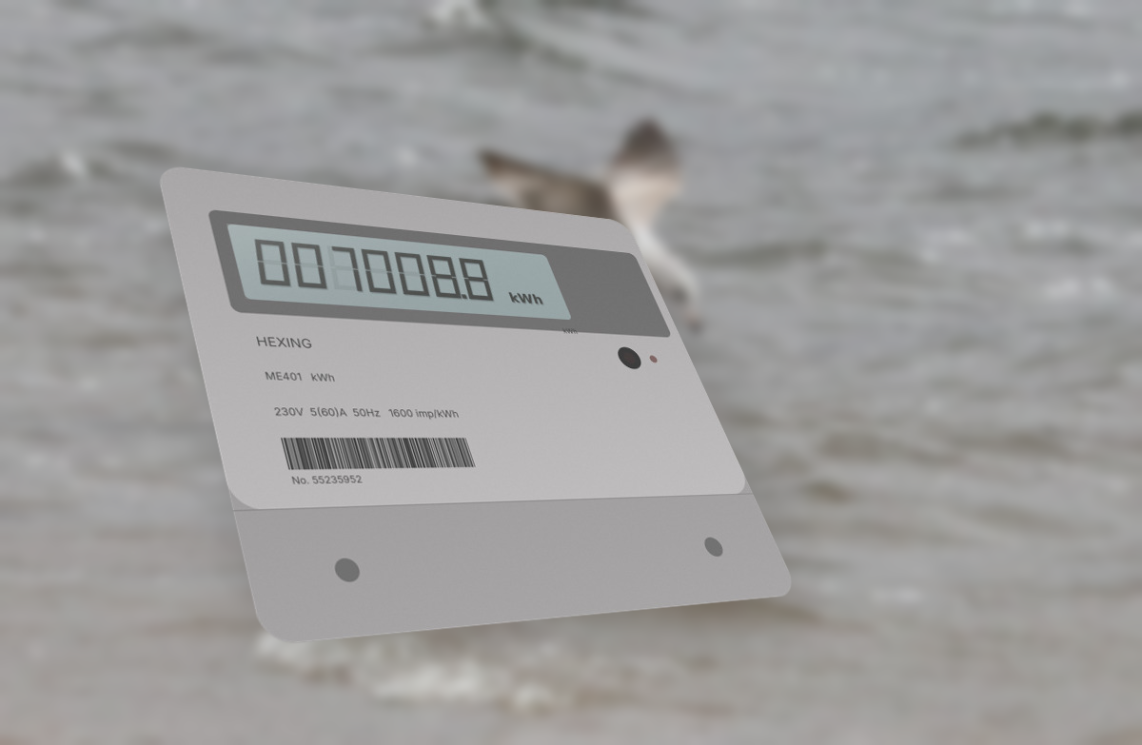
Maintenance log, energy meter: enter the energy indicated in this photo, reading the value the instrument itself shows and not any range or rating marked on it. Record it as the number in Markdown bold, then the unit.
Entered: **7008.8** kWh
